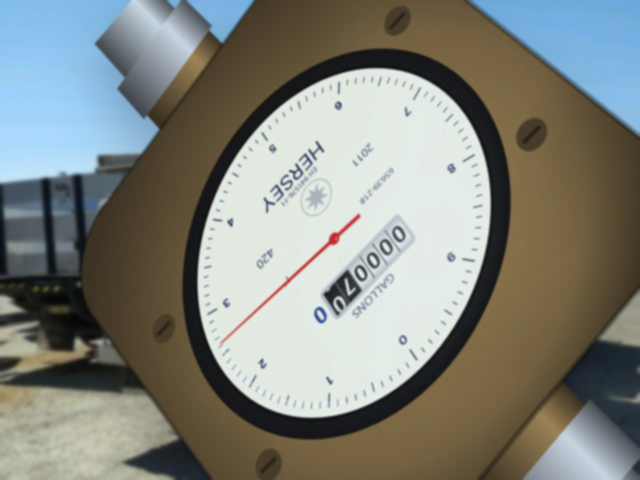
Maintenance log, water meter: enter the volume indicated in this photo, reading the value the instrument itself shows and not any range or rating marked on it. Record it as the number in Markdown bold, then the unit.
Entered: **702.6** gal
